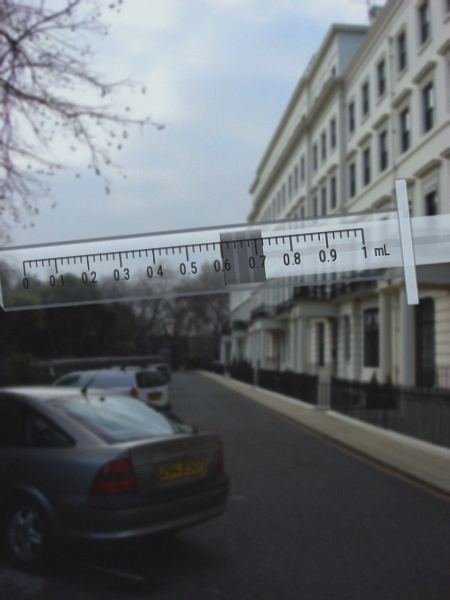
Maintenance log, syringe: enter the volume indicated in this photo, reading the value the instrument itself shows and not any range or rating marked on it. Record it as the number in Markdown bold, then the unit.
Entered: **0.6** mL
